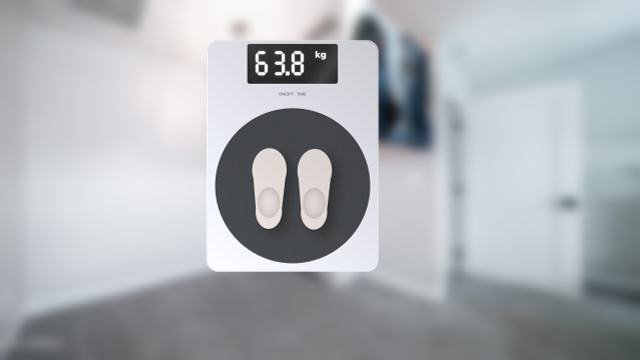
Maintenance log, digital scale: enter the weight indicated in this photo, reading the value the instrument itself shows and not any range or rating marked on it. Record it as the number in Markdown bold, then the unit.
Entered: **63.8** kg
